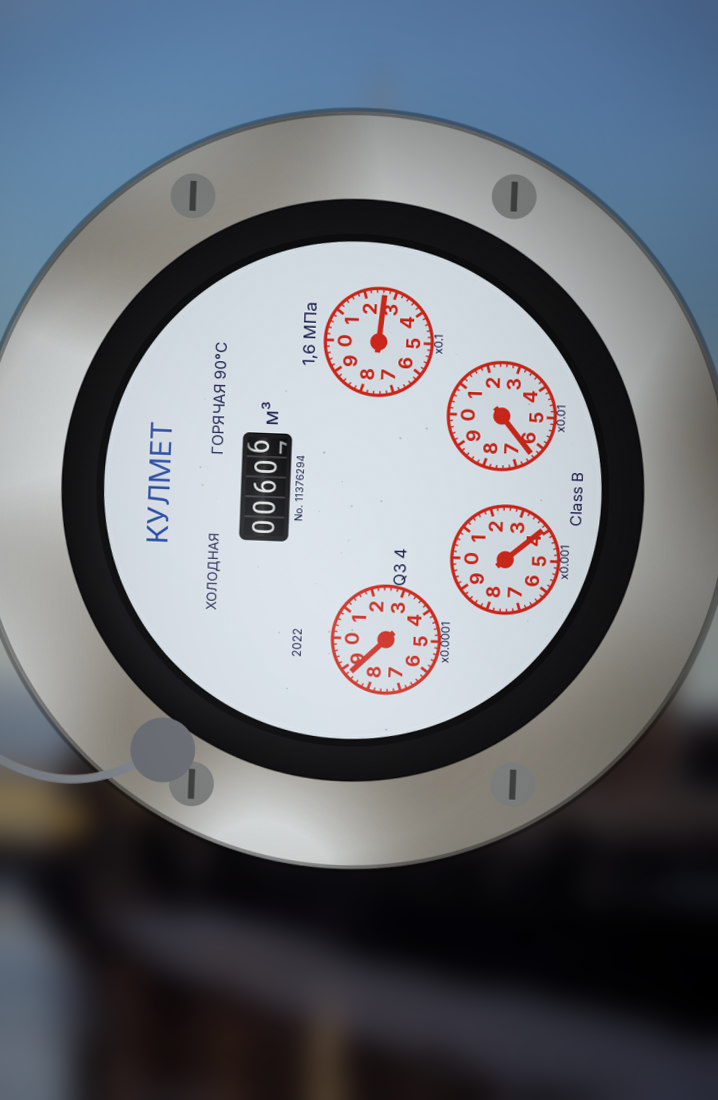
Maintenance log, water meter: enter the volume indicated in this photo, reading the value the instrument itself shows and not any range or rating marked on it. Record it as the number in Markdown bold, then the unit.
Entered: **606.2638** m³
